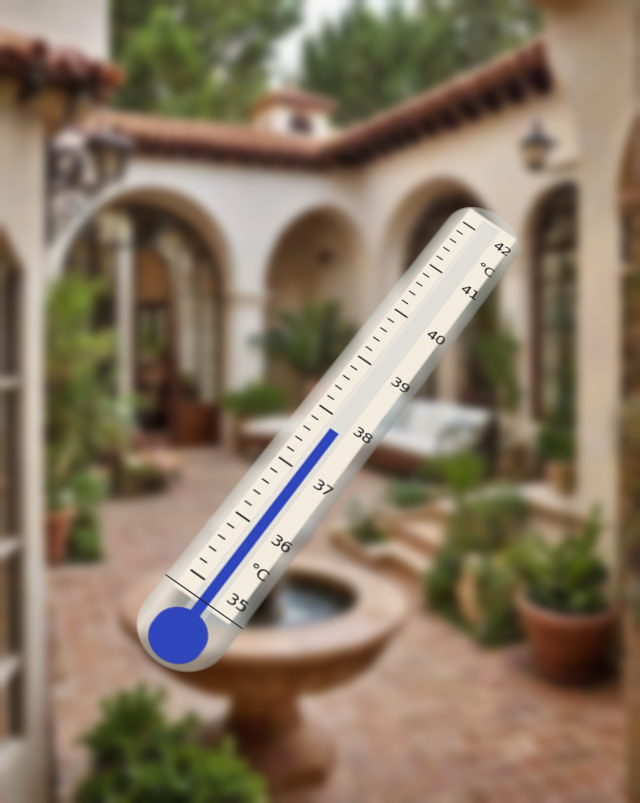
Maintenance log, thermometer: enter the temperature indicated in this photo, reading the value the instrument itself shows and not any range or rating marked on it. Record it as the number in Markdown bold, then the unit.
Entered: **37.8** °C
